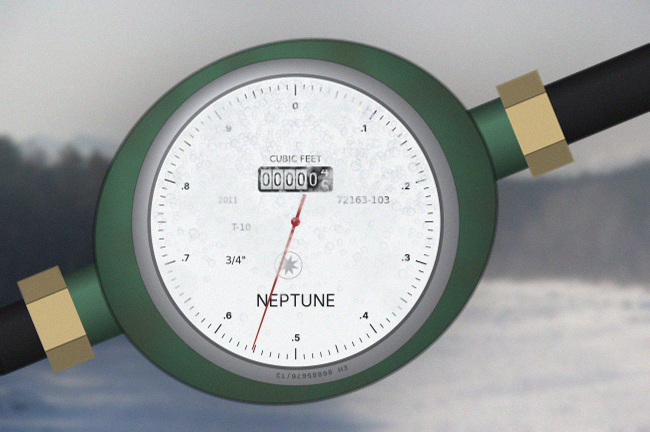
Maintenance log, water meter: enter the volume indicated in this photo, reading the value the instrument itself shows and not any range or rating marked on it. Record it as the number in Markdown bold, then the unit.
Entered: **4.55** ft³
